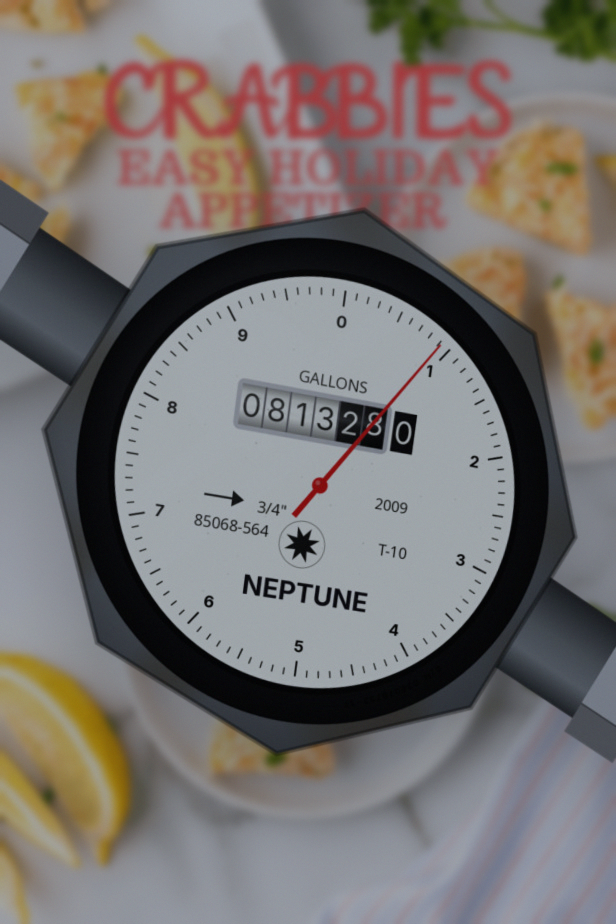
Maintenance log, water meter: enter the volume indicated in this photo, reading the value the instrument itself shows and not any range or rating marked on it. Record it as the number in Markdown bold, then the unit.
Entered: **813280.9** gal
